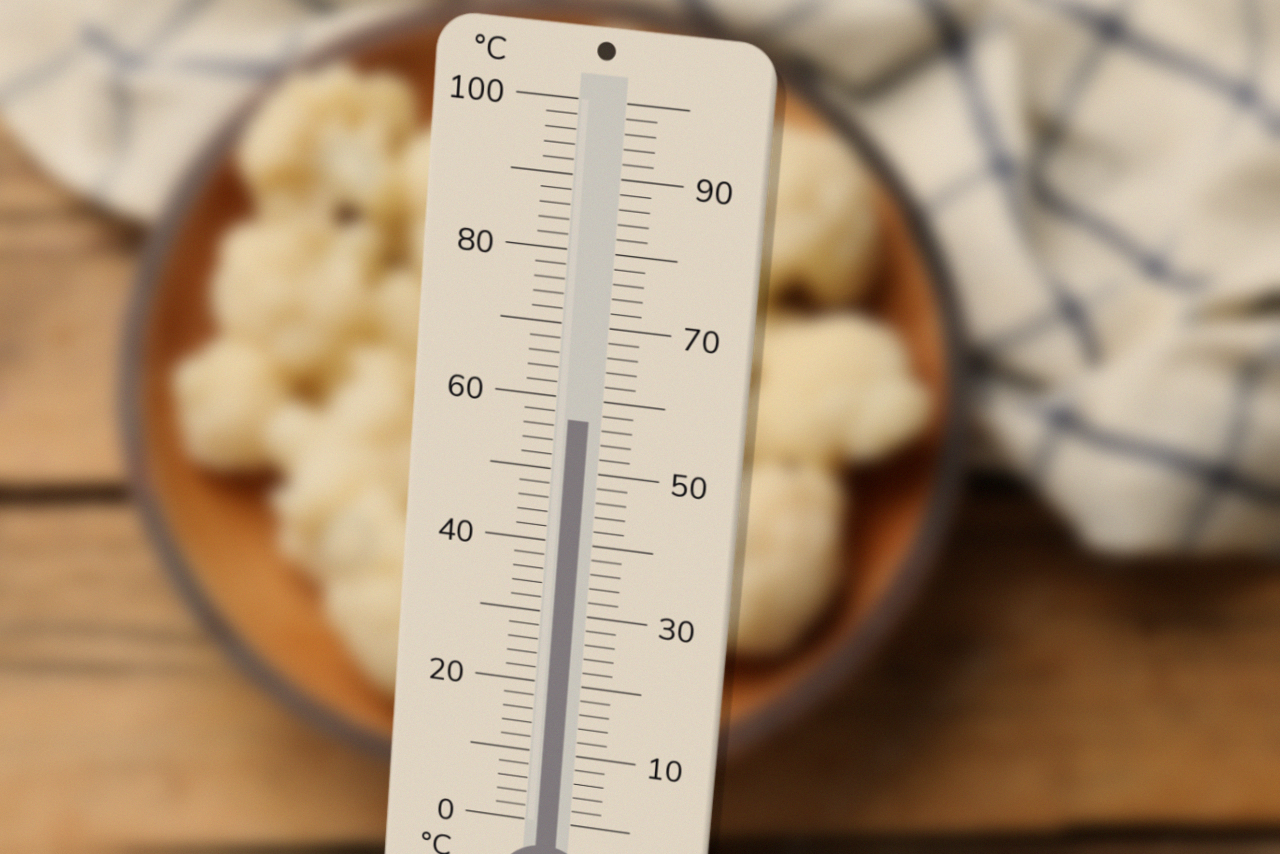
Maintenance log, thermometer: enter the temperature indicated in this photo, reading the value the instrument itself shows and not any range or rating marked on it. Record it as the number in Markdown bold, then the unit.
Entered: **57** °C
